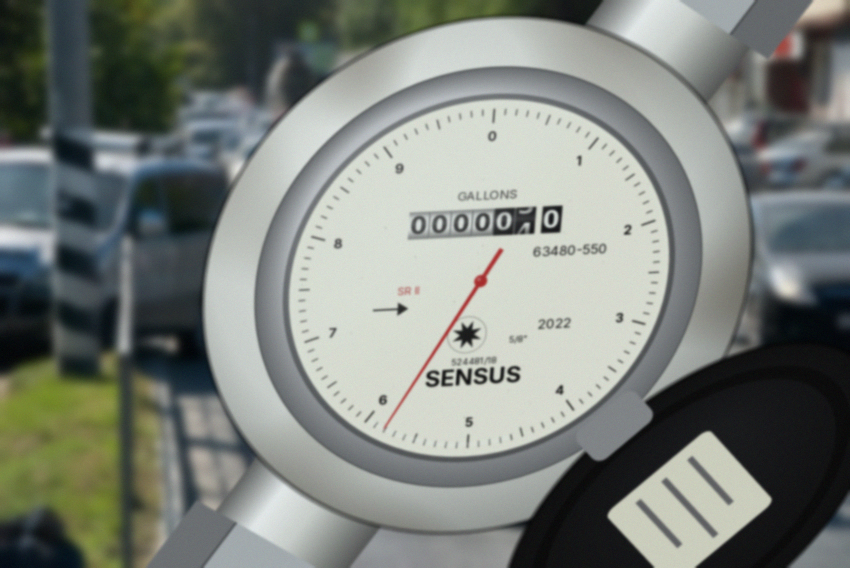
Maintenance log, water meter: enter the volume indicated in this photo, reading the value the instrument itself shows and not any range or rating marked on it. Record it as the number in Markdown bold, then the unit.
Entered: **35.8** gal
